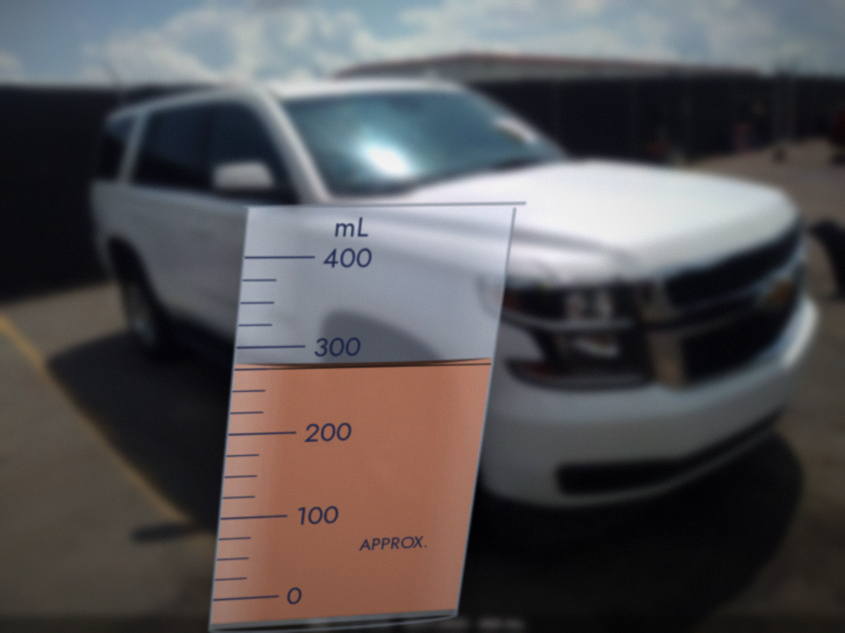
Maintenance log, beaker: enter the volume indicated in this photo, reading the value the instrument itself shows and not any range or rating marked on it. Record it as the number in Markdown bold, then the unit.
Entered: **275** mL
